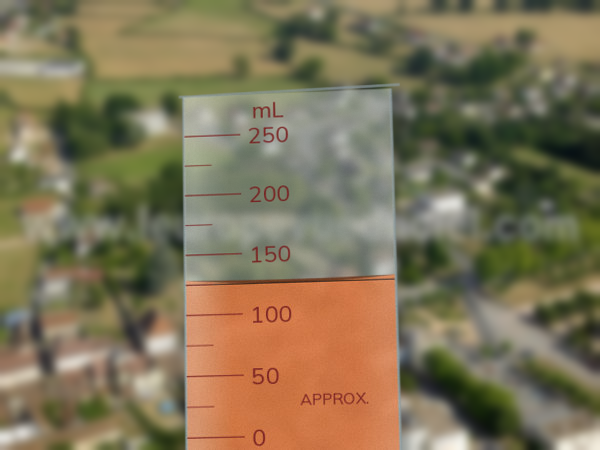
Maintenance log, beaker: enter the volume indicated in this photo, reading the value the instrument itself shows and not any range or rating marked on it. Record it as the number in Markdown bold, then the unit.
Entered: **125** mL
